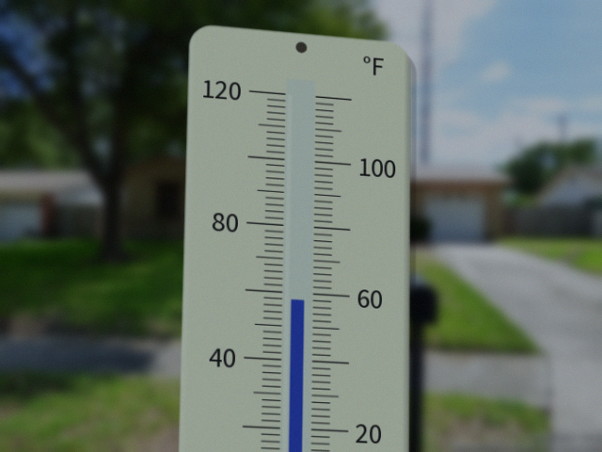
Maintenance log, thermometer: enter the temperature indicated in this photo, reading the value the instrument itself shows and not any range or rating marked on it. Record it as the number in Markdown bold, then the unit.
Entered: **58** °F
